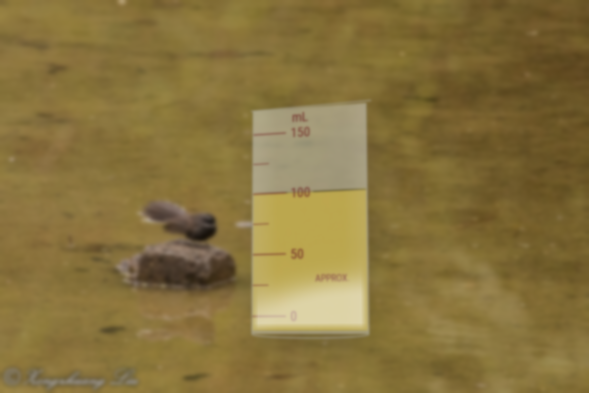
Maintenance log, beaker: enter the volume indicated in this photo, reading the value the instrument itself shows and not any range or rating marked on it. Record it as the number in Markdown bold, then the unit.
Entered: **100** mL
